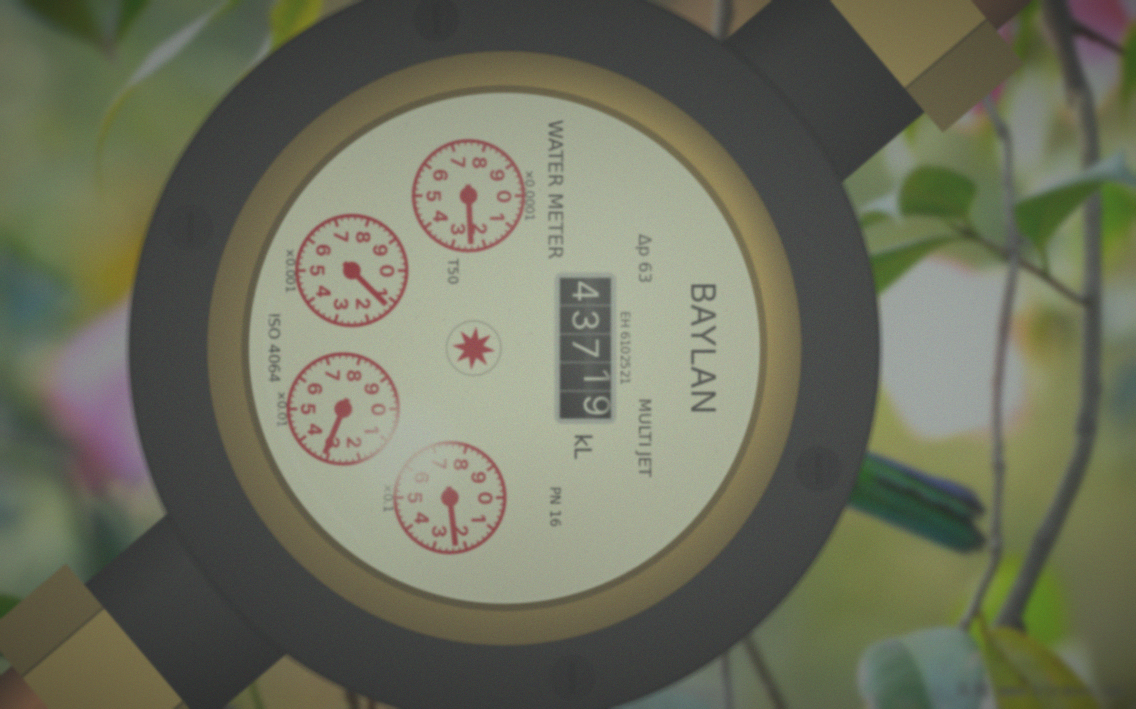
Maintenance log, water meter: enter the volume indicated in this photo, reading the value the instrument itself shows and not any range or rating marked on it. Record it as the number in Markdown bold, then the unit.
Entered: **43719.2312** kL
